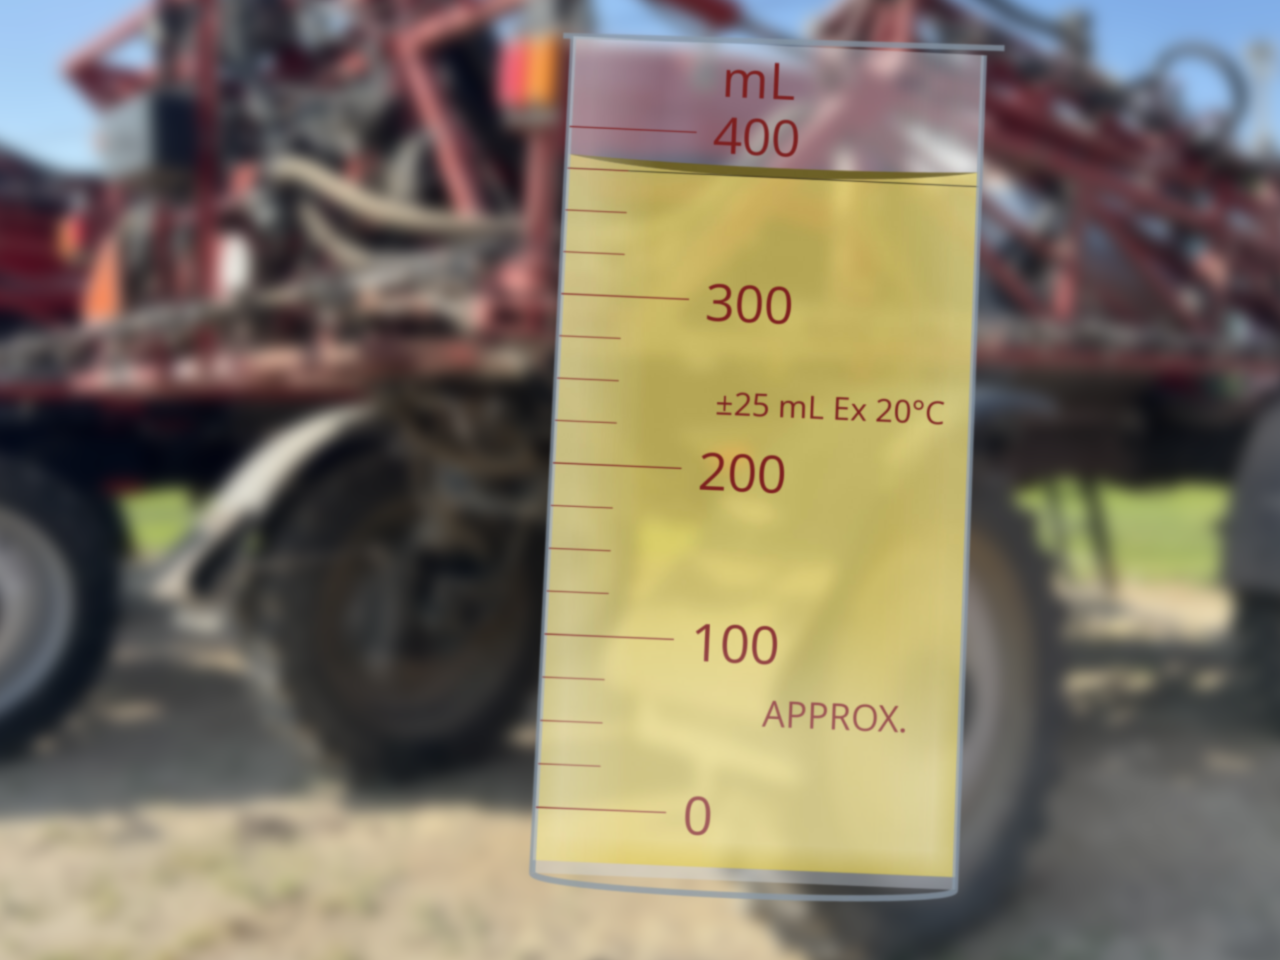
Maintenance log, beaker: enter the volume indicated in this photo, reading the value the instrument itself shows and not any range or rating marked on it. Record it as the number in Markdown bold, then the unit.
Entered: **375** mL
